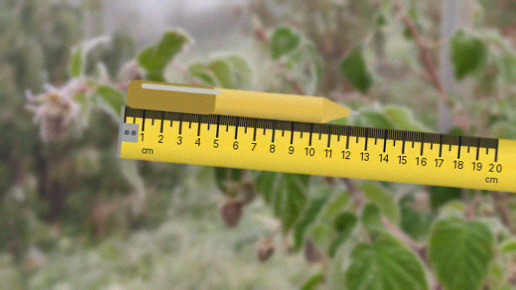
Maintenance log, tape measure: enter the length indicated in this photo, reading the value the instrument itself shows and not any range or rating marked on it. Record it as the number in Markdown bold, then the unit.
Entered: **12.5** cm
